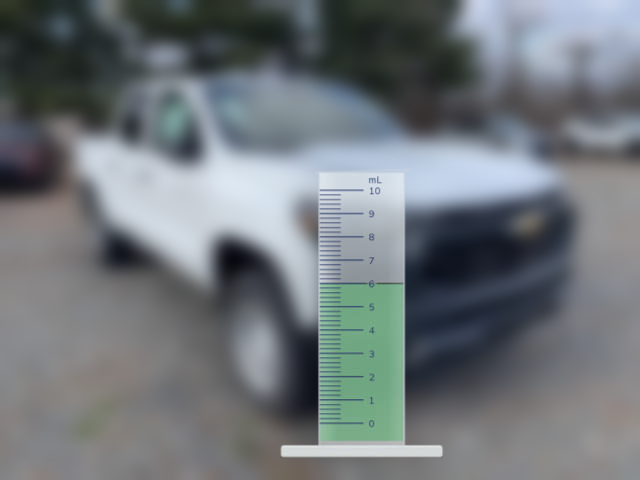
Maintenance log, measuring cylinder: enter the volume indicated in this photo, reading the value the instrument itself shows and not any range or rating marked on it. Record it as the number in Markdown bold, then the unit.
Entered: **6** mL
